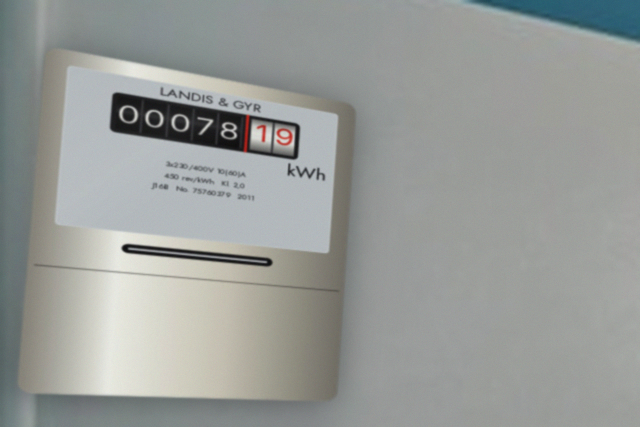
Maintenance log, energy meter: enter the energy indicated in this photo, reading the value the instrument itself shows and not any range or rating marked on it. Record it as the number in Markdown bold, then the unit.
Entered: **78.19** kWh
